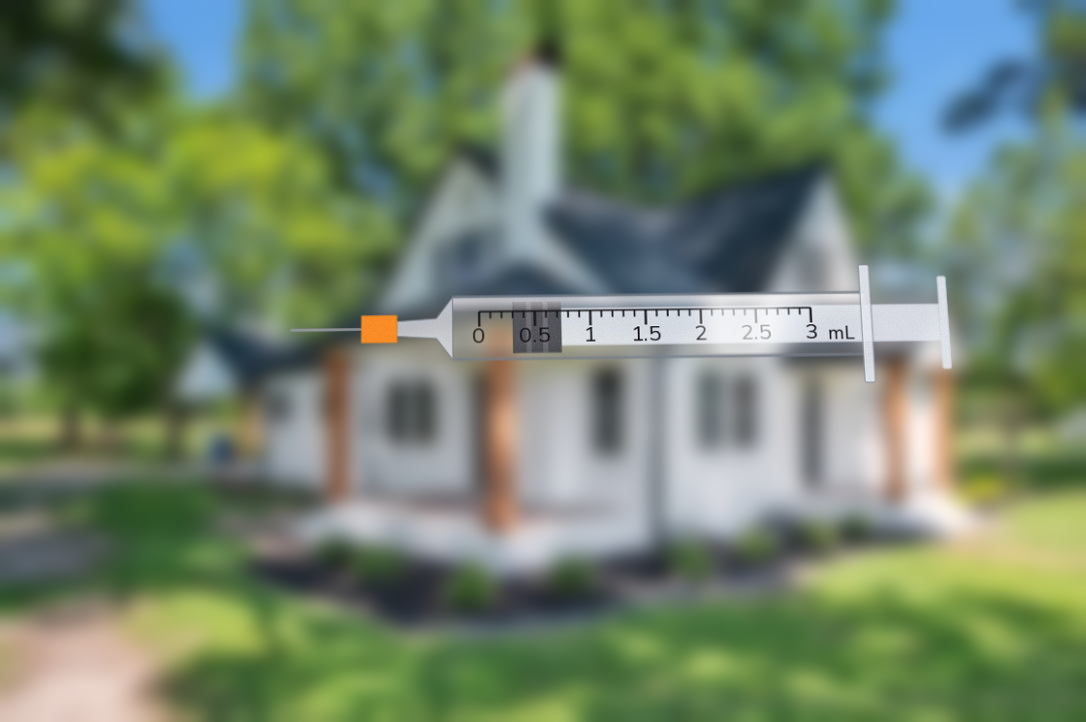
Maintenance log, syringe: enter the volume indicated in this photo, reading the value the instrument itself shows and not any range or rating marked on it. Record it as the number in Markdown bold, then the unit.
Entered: **0.3** mL
